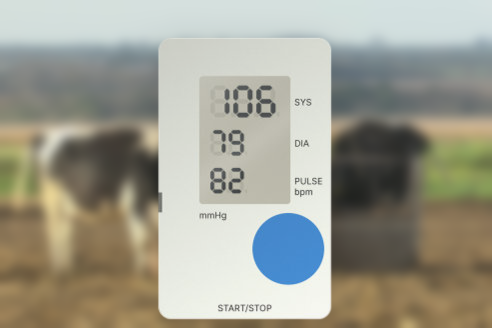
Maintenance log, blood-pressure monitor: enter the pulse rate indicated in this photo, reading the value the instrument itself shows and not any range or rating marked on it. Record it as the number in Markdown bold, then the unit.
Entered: **82** bpm
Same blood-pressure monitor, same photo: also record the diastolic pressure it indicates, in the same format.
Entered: **79** mmHg
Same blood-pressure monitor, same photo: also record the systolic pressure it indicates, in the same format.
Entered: **106** mmHg
